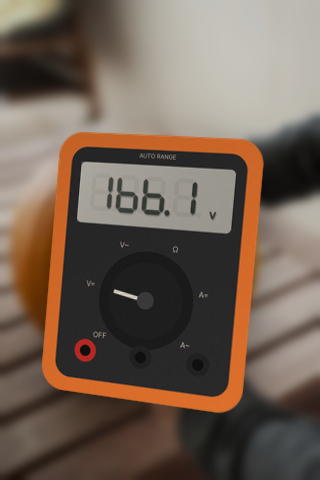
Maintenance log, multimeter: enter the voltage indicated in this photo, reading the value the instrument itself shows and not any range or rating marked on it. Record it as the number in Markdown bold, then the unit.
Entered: **166.1** V
